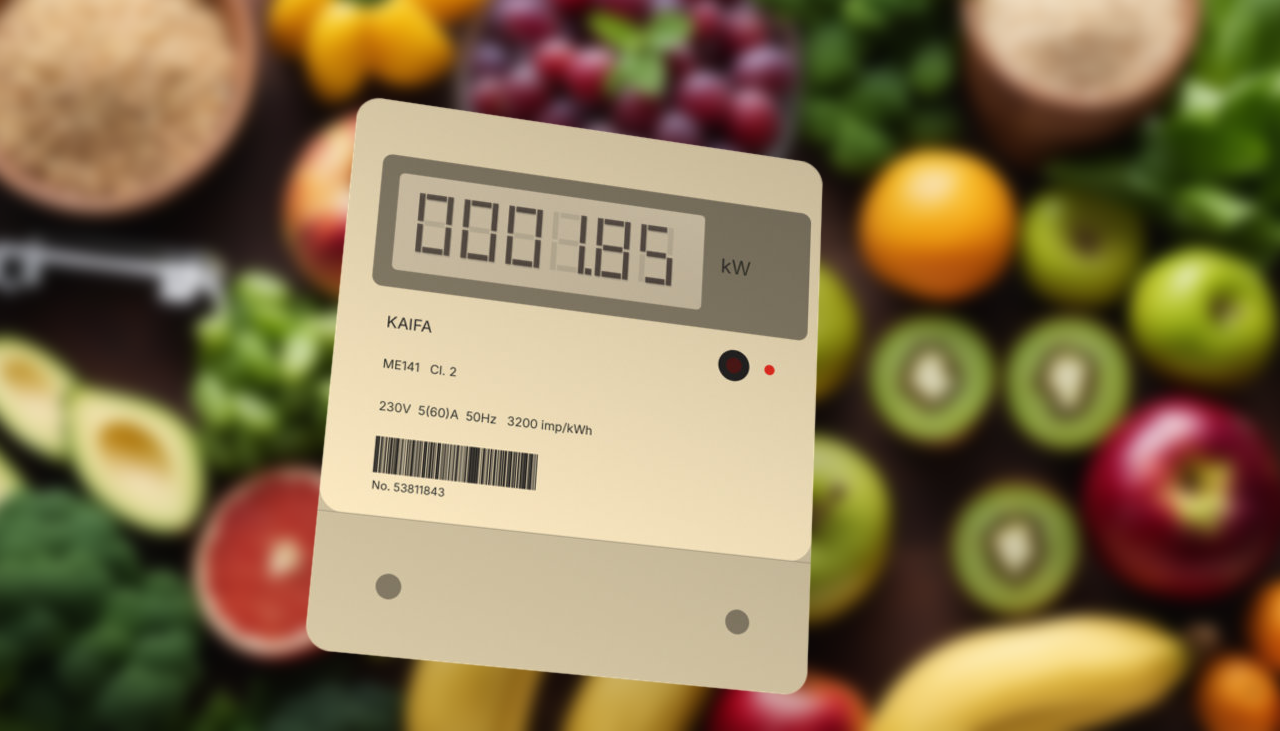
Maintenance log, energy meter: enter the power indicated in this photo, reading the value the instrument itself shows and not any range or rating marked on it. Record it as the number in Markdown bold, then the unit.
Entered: **1.85** kW
